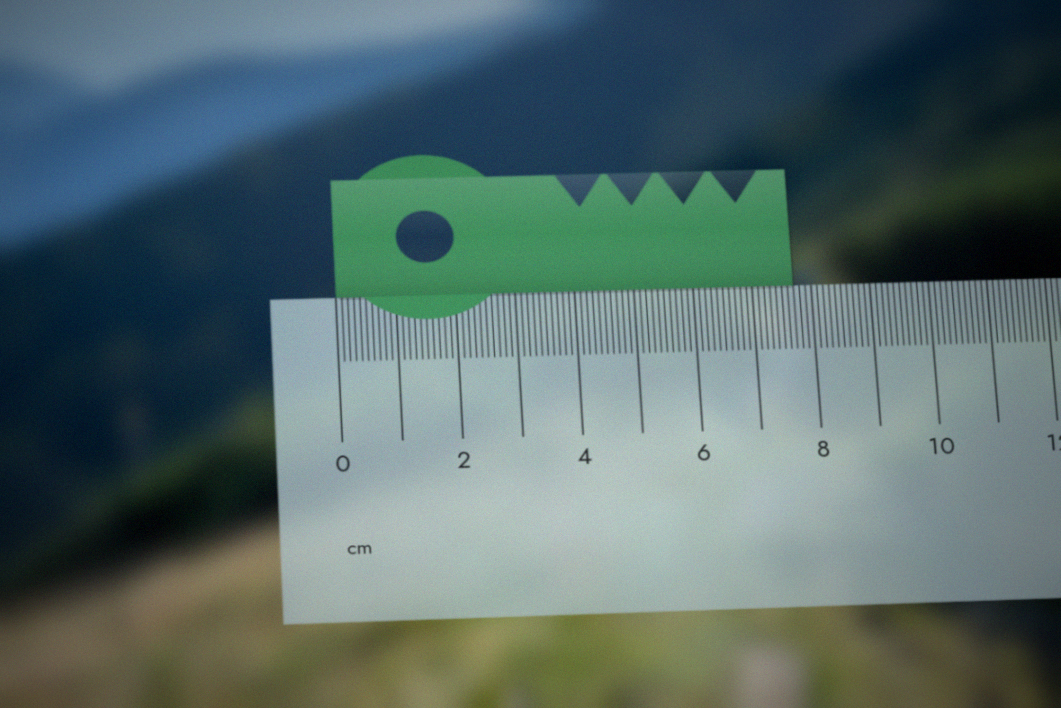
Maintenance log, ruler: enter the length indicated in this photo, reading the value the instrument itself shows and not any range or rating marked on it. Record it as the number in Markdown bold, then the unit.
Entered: **7.7** cm
